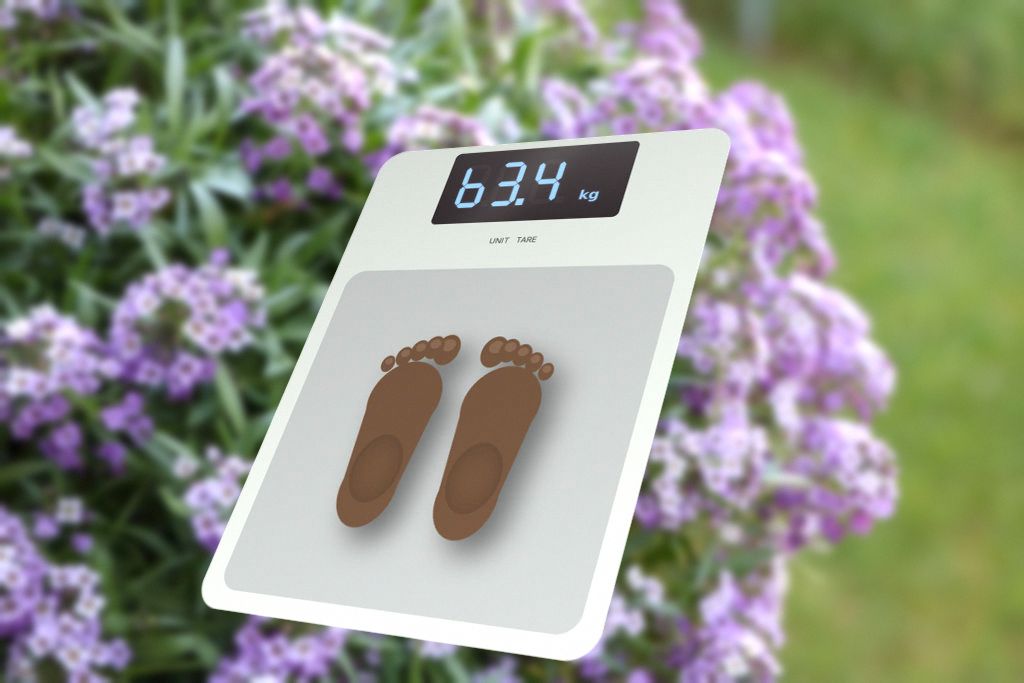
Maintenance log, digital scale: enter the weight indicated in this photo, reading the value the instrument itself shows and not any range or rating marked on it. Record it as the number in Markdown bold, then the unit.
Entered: **63.4** kg
